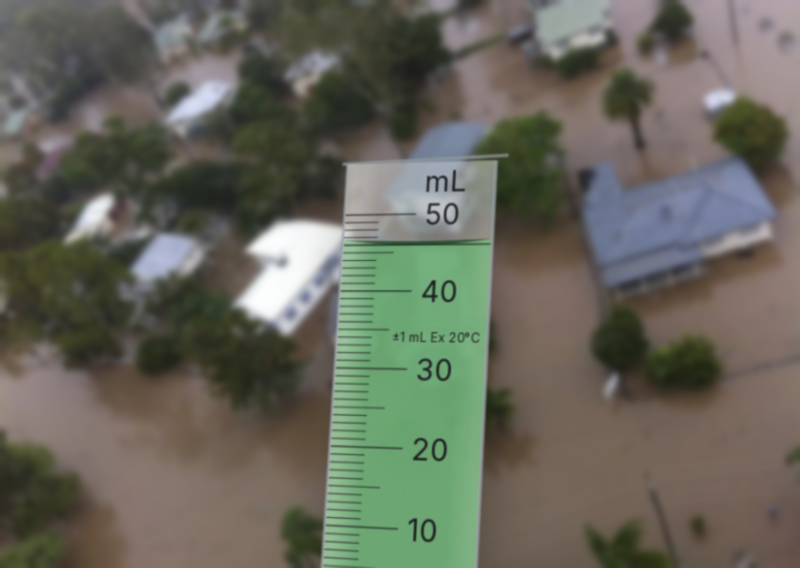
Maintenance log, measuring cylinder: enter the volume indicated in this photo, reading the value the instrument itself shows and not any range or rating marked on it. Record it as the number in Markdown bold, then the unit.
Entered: **46** mL
